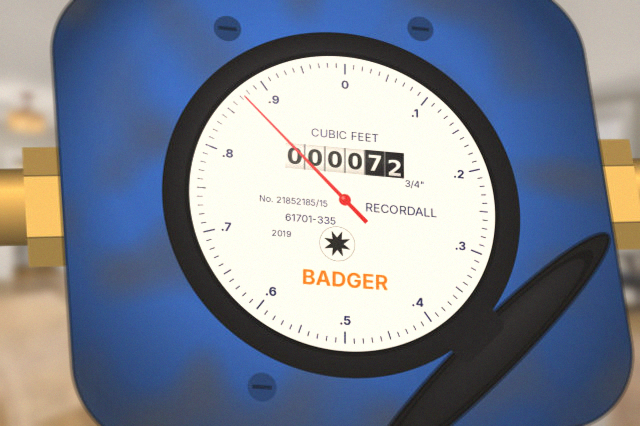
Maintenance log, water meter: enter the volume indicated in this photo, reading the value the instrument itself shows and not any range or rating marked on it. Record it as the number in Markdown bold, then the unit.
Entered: **71.87** ft³
